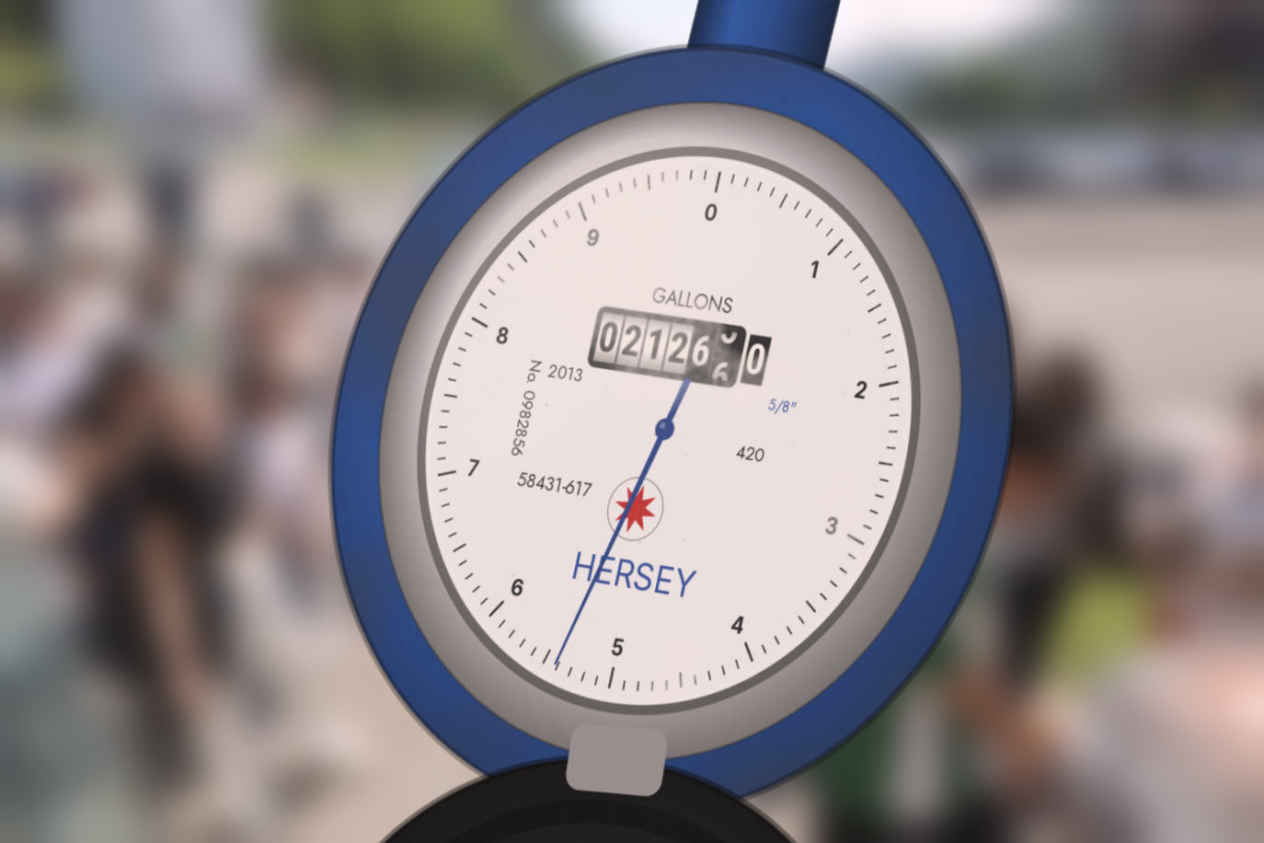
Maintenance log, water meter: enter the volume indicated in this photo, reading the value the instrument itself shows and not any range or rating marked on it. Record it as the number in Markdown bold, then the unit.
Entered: **212655.4** gal
